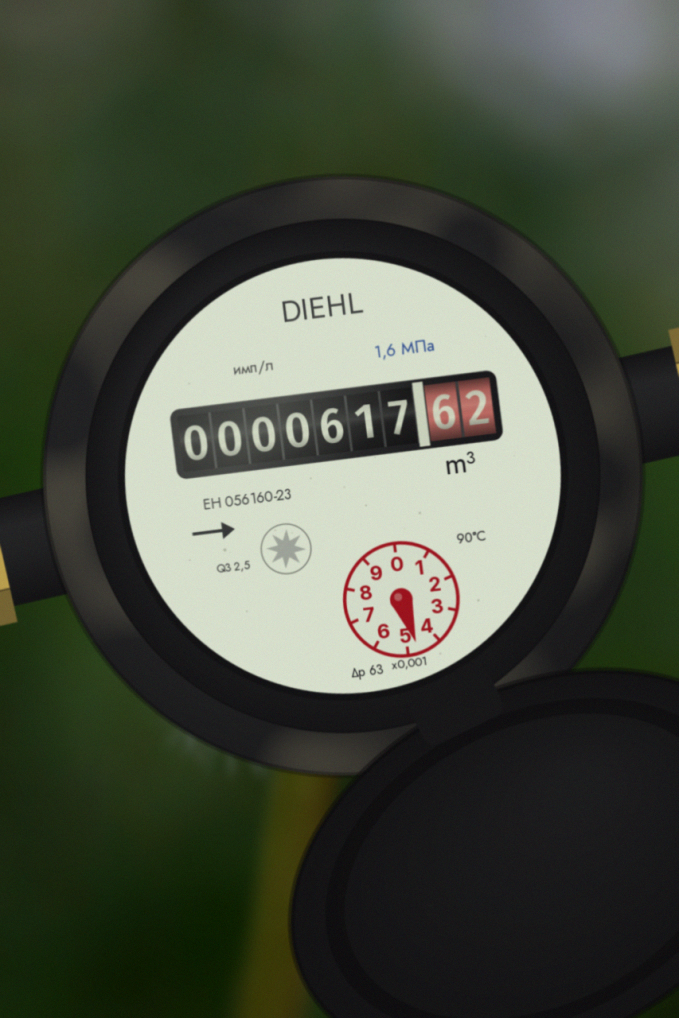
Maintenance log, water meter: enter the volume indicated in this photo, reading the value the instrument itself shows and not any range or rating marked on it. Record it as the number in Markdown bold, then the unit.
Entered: **617.624** m³
